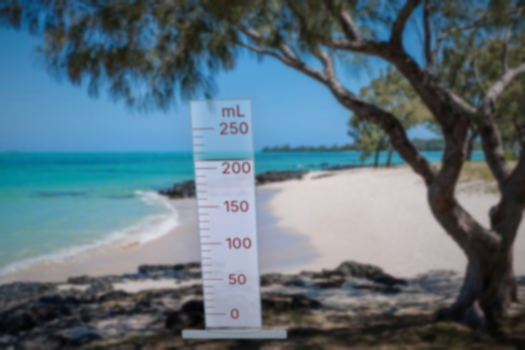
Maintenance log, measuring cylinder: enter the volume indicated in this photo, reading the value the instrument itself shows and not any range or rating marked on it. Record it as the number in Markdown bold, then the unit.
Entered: **210** mL
